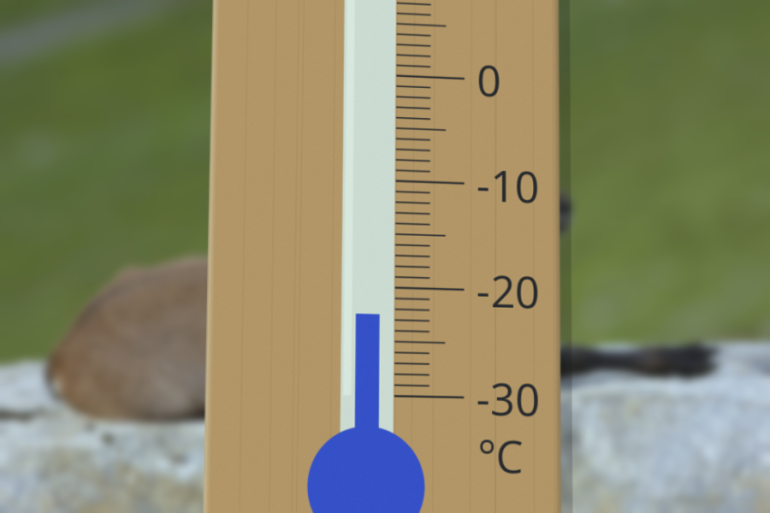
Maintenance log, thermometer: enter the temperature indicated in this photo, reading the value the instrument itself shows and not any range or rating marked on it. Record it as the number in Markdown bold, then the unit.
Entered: **-22.5** °C
